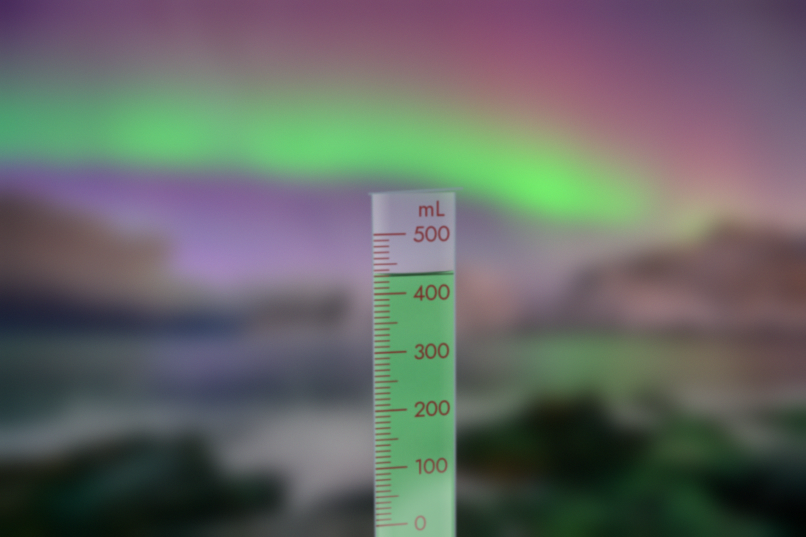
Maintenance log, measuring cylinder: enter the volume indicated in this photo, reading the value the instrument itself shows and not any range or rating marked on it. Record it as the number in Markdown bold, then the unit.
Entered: **430** mL
